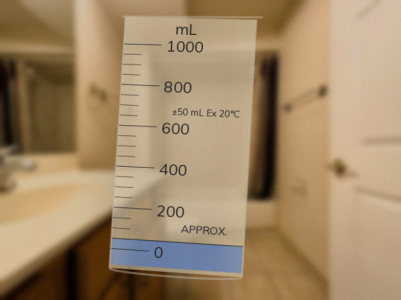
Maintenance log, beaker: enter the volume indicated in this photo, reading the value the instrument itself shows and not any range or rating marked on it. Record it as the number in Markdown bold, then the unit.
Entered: **50** mL
